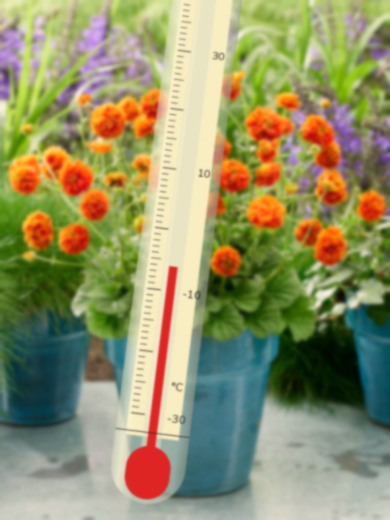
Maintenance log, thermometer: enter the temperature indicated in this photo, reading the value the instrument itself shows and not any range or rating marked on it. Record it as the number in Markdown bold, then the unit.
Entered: **-6** °C
